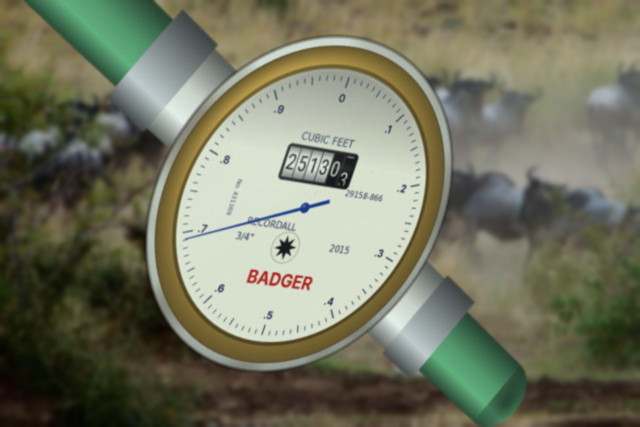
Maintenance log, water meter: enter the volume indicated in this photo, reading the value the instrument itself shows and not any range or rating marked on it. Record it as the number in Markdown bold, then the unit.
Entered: **251302.69** ft³
